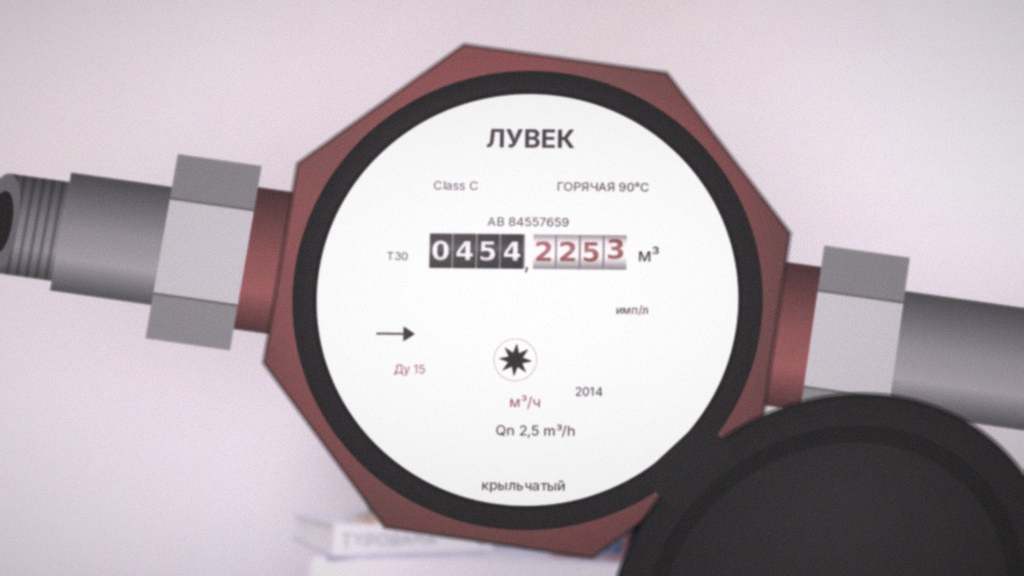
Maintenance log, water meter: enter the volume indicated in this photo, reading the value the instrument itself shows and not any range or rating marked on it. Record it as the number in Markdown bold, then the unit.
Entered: **454.2253** m³
